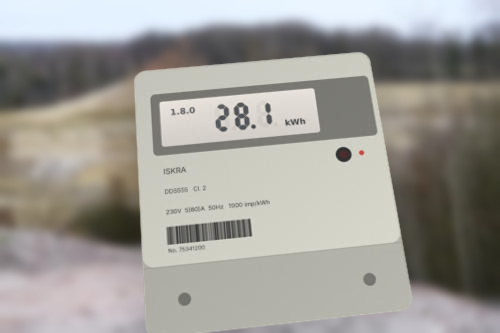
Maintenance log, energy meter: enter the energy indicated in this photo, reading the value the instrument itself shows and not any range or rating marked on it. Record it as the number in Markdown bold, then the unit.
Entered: **28.1** kWh
